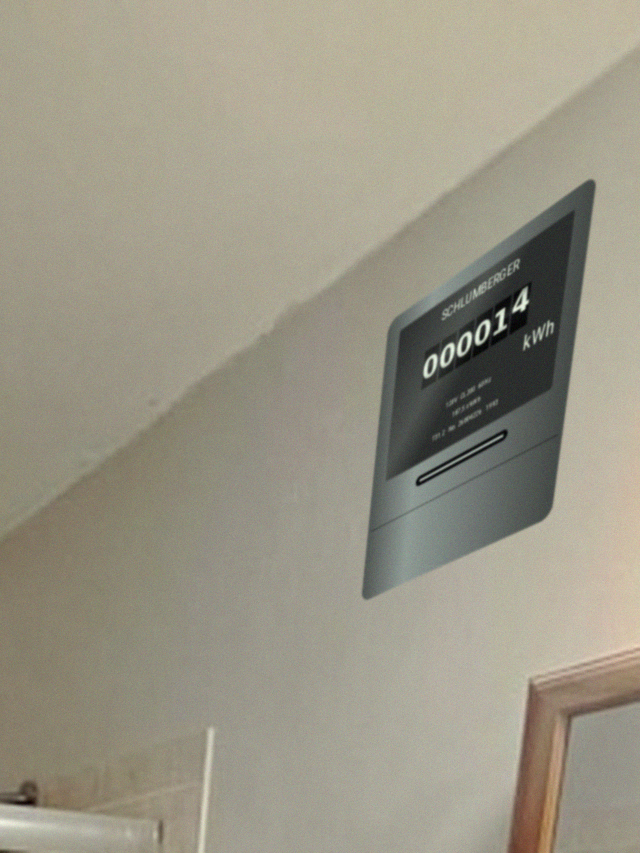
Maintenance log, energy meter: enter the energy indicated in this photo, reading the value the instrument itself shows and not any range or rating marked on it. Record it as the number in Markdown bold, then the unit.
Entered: **14** kWh
